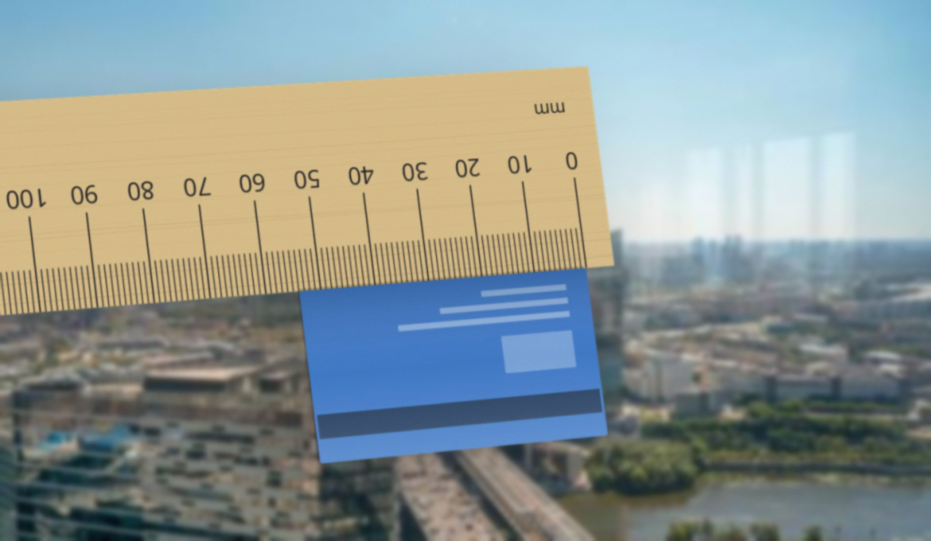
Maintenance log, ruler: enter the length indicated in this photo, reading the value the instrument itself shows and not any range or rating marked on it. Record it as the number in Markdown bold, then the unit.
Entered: **54** mm
